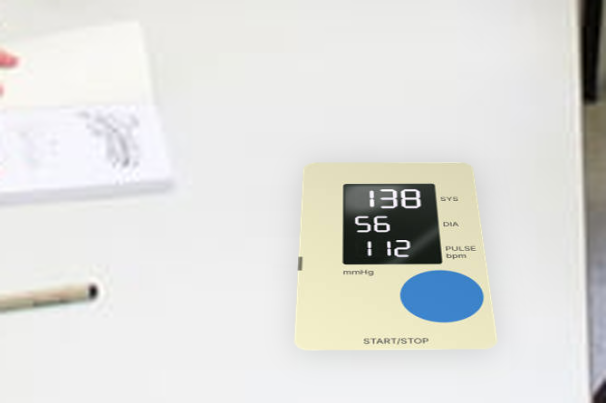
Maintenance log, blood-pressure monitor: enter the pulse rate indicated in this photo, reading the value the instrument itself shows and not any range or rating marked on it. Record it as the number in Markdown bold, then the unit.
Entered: **112** bpm
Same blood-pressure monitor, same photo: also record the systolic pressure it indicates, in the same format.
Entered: **138** mmHg
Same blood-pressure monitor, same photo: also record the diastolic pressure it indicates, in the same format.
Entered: **56** mmHg
